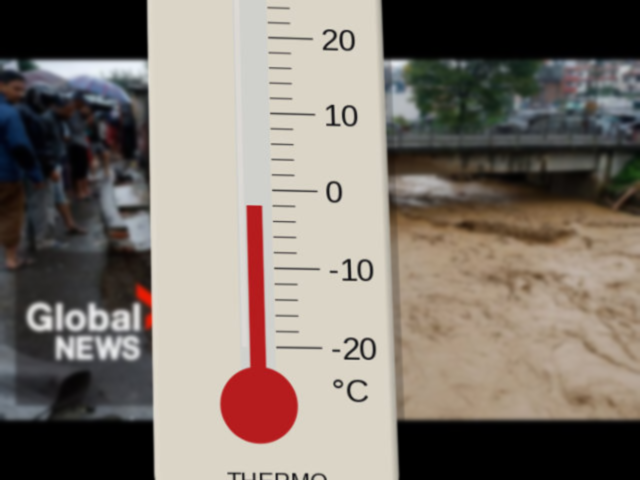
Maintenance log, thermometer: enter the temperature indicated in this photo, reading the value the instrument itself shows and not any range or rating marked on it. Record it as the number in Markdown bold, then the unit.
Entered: **-2** °C
